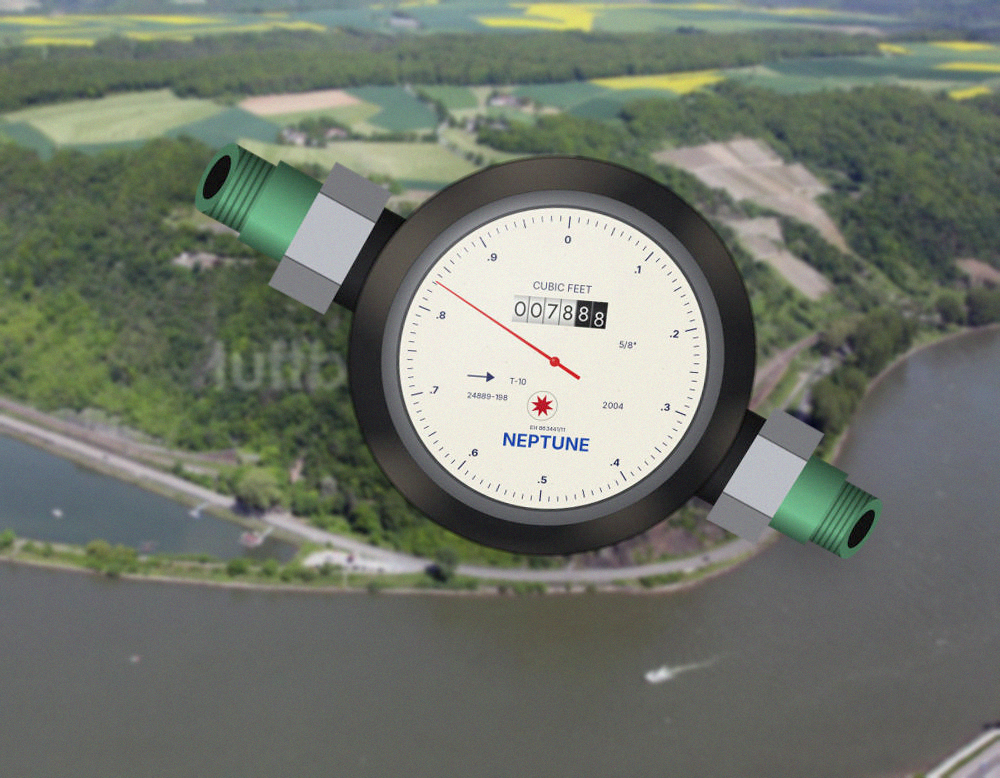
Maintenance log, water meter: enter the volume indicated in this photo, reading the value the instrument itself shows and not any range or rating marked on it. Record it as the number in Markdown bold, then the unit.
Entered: **7887.83** ft³
